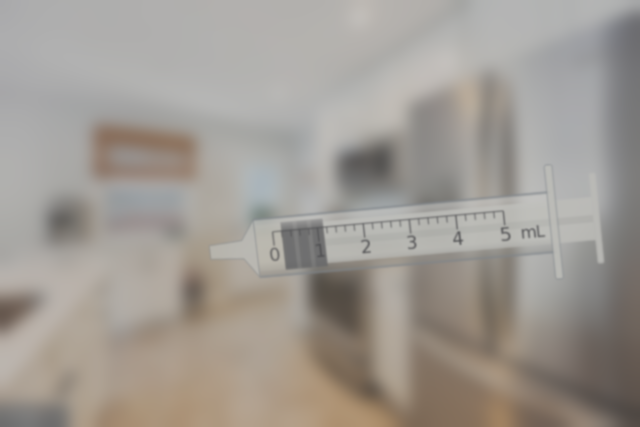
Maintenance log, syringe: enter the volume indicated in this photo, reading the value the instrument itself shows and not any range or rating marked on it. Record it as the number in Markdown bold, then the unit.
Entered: **0.2** mL
